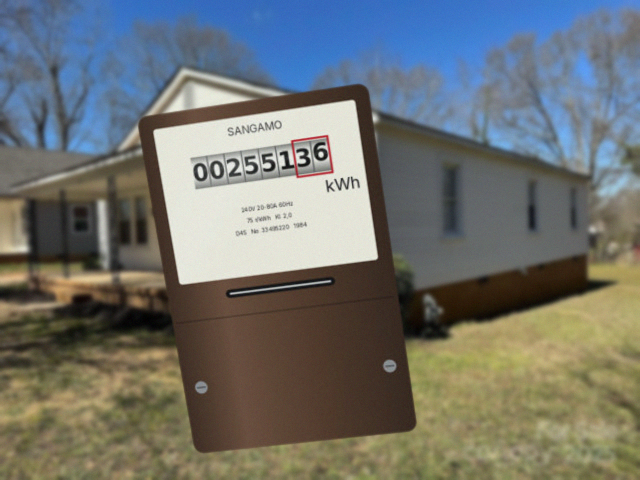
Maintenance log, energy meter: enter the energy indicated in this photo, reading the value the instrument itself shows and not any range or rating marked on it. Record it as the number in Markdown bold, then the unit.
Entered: **2551.36** kWh
